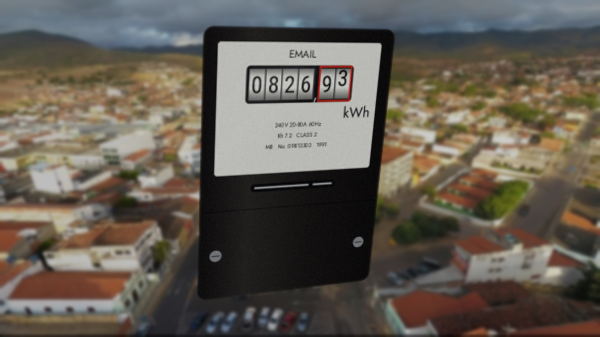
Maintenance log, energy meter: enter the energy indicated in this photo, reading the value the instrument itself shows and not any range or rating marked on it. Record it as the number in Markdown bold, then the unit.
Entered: **826.93** kWh
